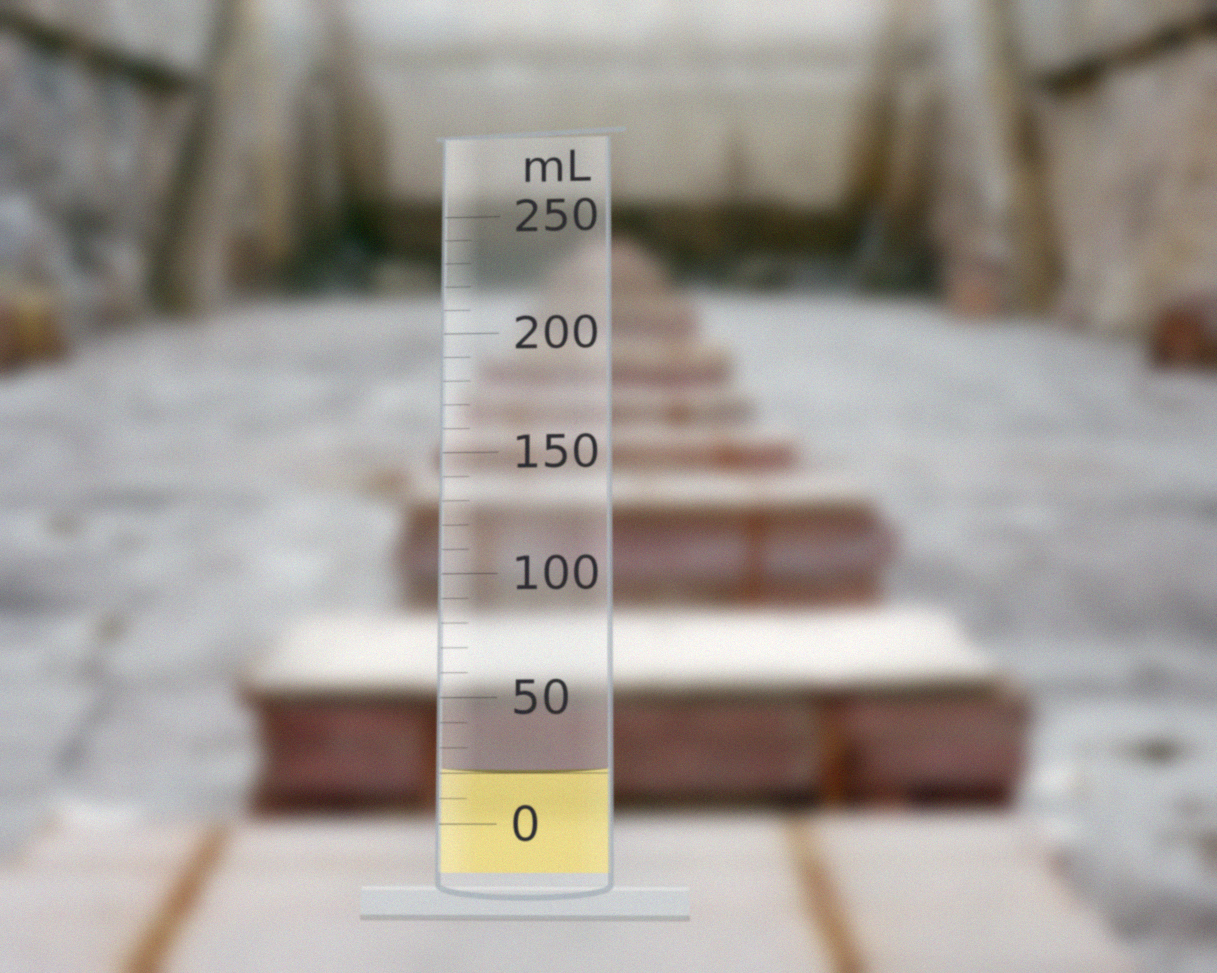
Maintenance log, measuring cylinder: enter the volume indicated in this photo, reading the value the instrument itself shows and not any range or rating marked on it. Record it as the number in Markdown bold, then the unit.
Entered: **20** mL
